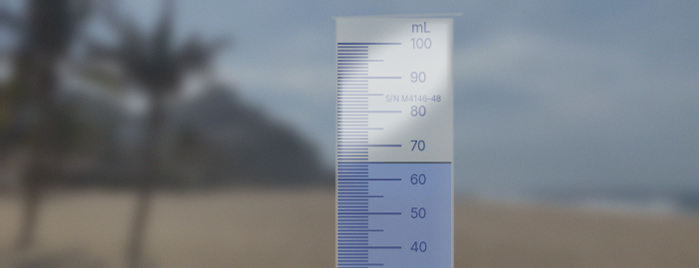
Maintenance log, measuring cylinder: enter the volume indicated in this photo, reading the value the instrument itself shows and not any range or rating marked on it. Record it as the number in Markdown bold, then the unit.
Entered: **65** mL
